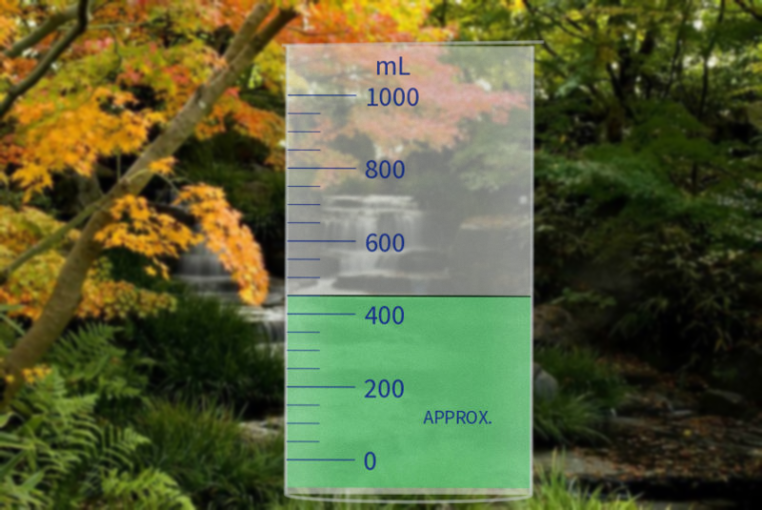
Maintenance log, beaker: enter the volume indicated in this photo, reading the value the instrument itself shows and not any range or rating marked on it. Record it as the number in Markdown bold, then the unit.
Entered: **450** mL
